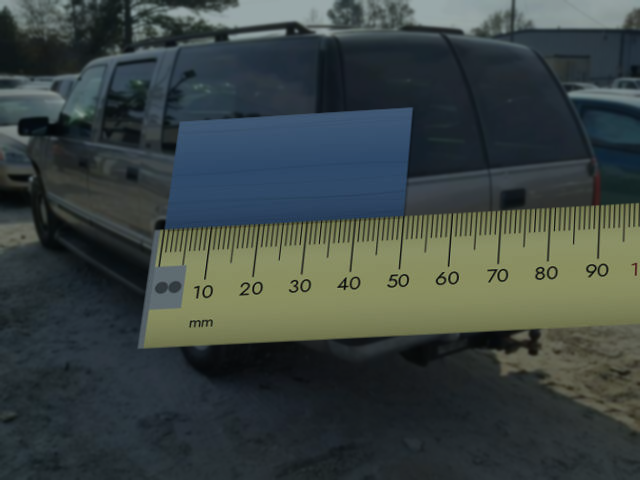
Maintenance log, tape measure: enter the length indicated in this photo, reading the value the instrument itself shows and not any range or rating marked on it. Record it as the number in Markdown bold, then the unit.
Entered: **50** mm
